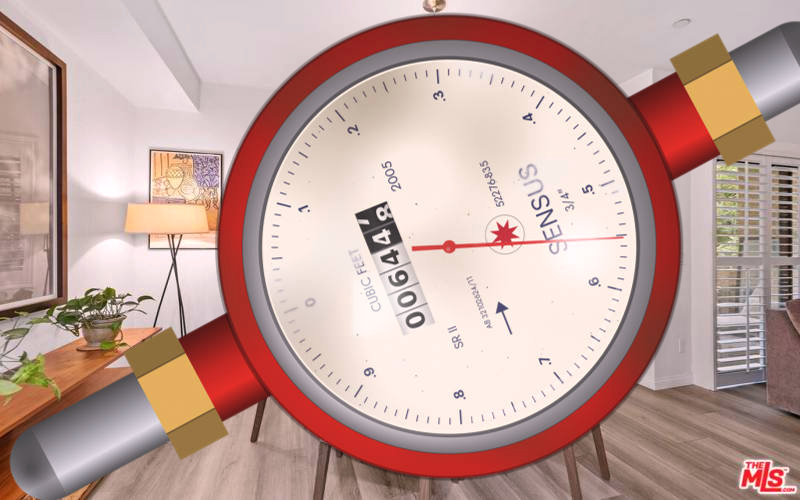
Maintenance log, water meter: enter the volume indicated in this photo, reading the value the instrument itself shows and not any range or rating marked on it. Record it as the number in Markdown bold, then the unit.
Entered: **6447.55** ft³
